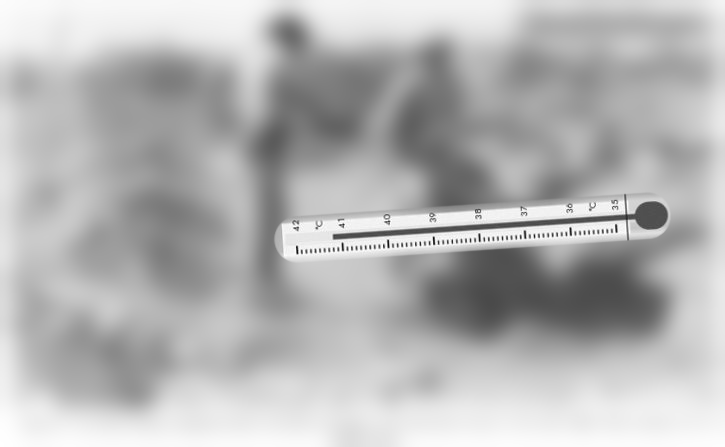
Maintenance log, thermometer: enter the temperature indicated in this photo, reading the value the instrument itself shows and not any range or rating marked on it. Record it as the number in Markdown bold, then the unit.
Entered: **41.2** °C
